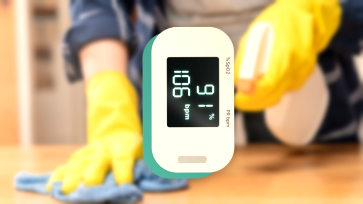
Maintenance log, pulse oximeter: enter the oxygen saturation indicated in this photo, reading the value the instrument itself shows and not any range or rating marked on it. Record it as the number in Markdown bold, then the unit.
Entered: **91** %
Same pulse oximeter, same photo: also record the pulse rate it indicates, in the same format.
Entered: **106** bpm
